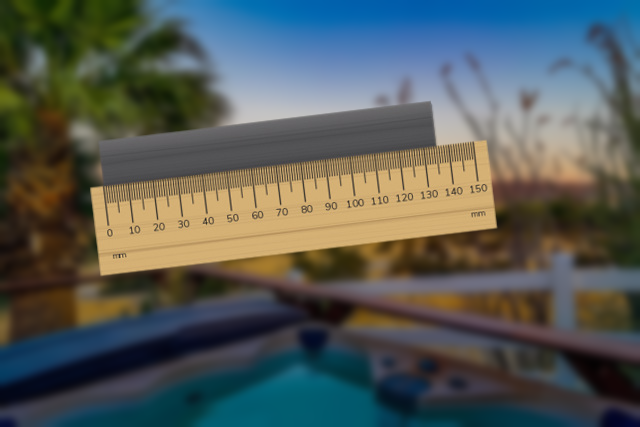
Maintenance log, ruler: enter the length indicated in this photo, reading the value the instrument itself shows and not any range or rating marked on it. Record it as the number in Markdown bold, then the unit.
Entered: **135** mm
